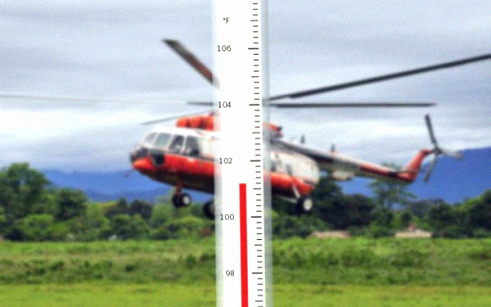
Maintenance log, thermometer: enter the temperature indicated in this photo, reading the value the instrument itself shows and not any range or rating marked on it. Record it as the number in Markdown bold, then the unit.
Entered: **101.2** °F
